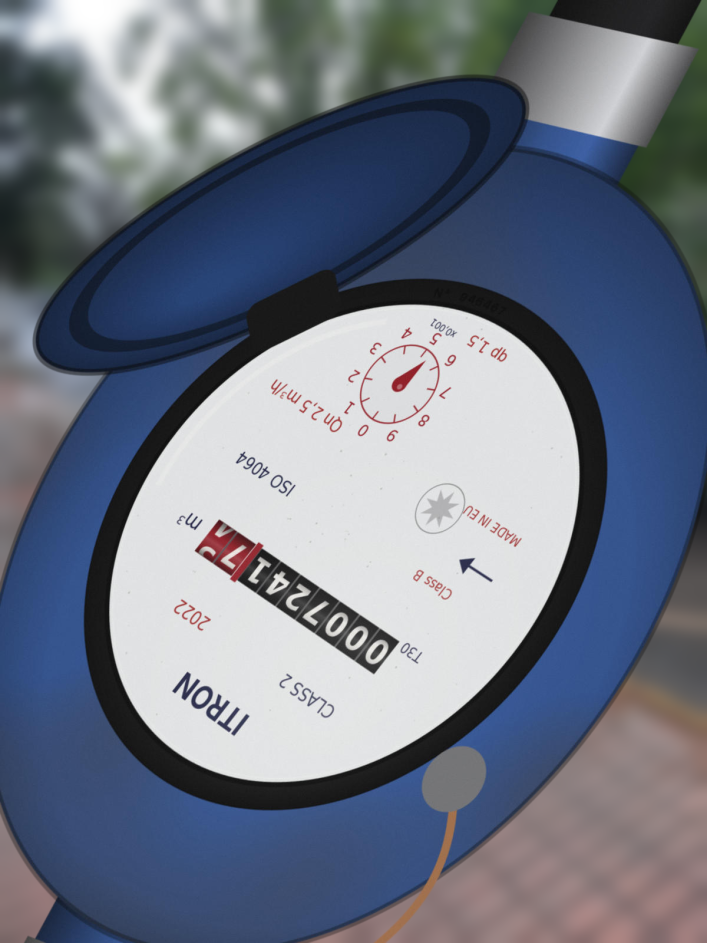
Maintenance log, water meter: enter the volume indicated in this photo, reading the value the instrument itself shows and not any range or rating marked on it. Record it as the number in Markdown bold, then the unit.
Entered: **7241.735** m³
